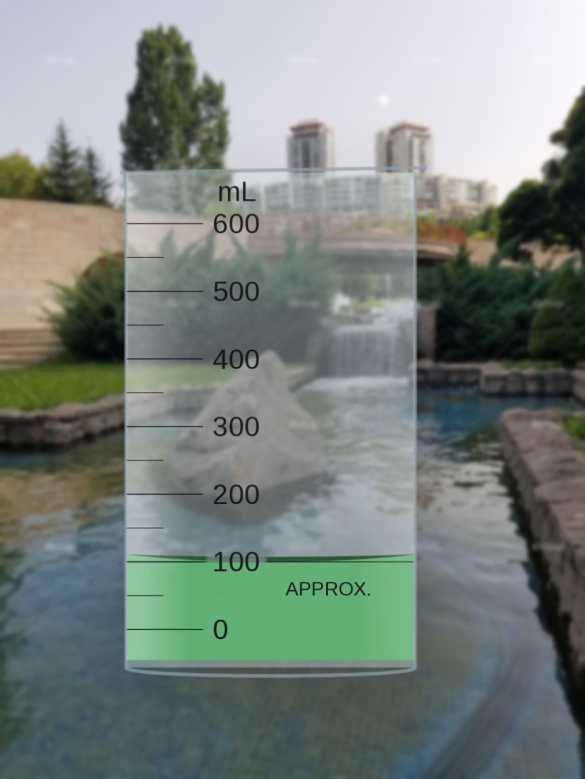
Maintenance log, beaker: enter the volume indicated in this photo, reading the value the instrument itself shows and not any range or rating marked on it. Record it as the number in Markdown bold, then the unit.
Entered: **100** mL
